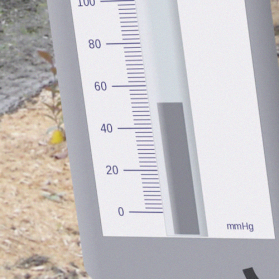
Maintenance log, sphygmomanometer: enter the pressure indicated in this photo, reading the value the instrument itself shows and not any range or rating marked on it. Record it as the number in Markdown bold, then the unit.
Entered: **52** mmHg
